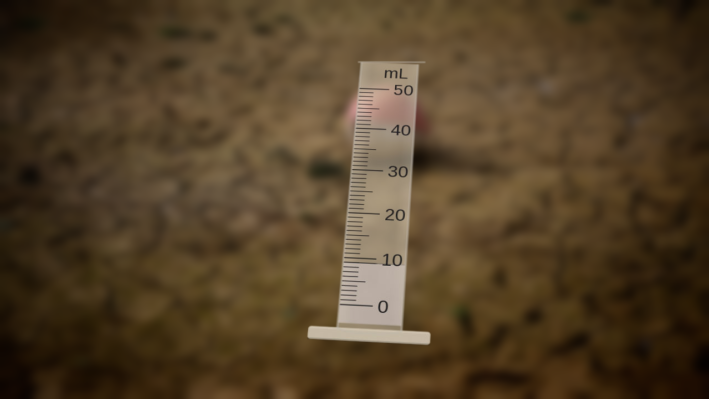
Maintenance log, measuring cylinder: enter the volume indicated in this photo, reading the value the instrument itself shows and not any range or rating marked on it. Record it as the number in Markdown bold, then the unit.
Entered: **9** mL
